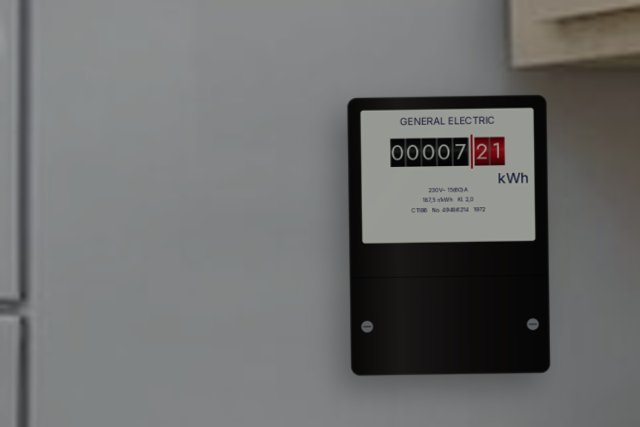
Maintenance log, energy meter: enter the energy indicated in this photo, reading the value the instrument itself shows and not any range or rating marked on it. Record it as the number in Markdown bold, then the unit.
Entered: **7.21** kWh
